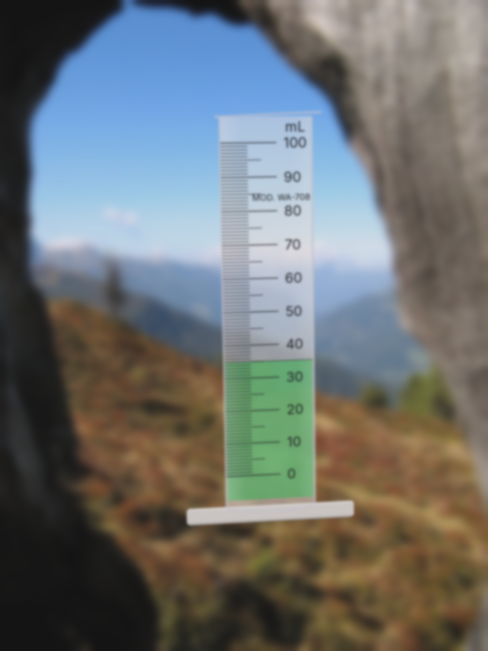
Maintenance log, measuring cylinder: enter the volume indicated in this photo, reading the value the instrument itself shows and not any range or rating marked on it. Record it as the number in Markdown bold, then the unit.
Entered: **35** mL
